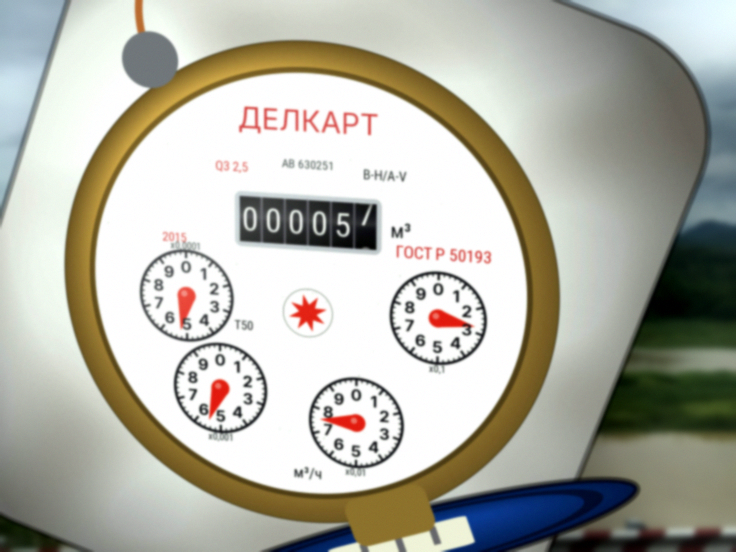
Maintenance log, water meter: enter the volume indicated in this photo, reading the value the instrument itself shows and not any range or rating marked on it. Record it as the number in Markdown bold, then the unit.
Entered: **57.2755** m³
